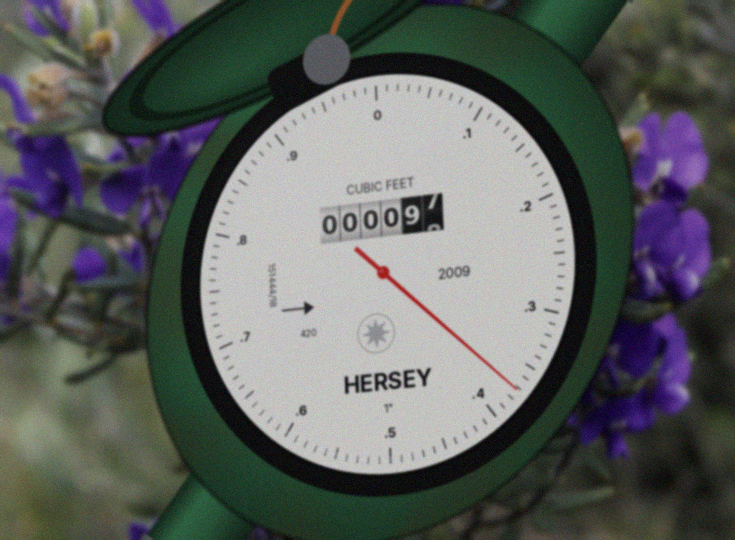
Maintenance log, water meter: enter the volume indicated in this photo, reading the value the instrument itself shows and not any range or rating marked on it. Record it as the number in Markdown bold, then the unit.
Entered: **97.37** ft³
